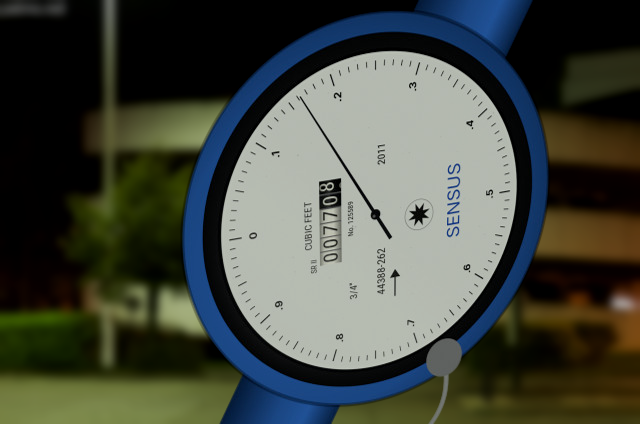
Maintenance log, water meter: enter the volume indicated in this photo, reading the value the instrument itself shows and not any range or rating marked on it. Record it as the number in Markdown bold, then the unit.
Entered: **7708.16** ft³
